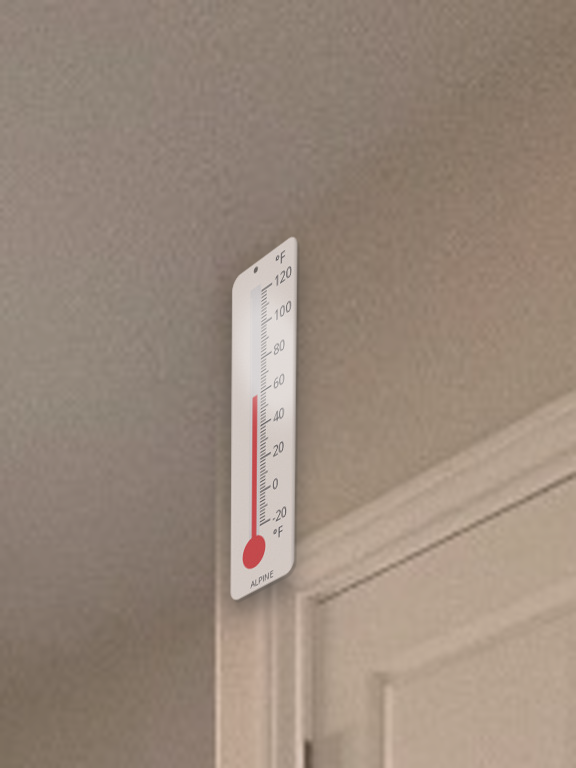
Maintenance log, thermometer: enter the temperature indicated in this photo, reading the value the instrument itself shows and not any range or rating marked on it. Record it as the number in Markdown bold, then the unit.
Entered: **60** °F
